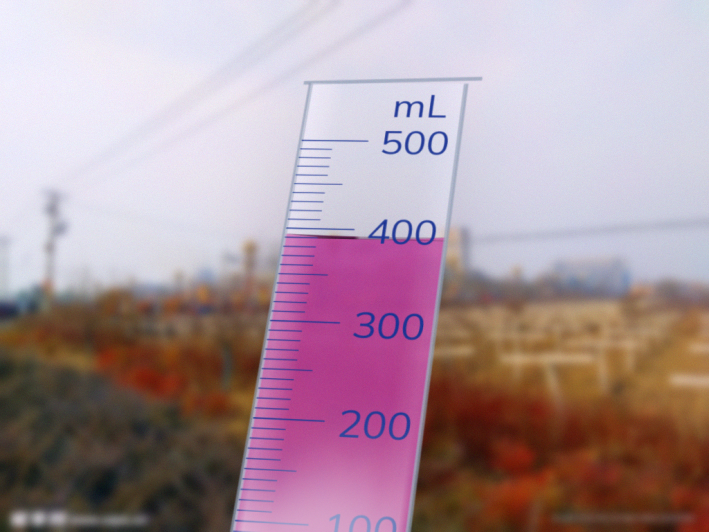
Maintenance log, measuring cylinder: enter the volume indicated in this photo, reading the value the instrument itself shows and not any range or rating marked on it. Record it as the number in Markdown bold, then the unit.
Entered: **390** mL
